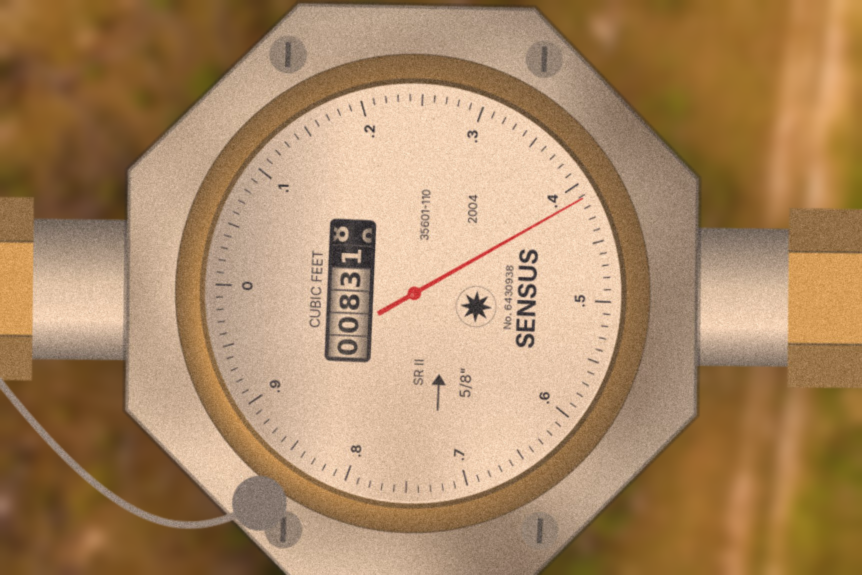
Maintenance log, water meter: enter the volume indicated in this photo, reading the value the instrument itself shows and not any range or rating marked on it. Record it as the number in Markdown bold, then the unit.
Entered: **8318.41** ft³
